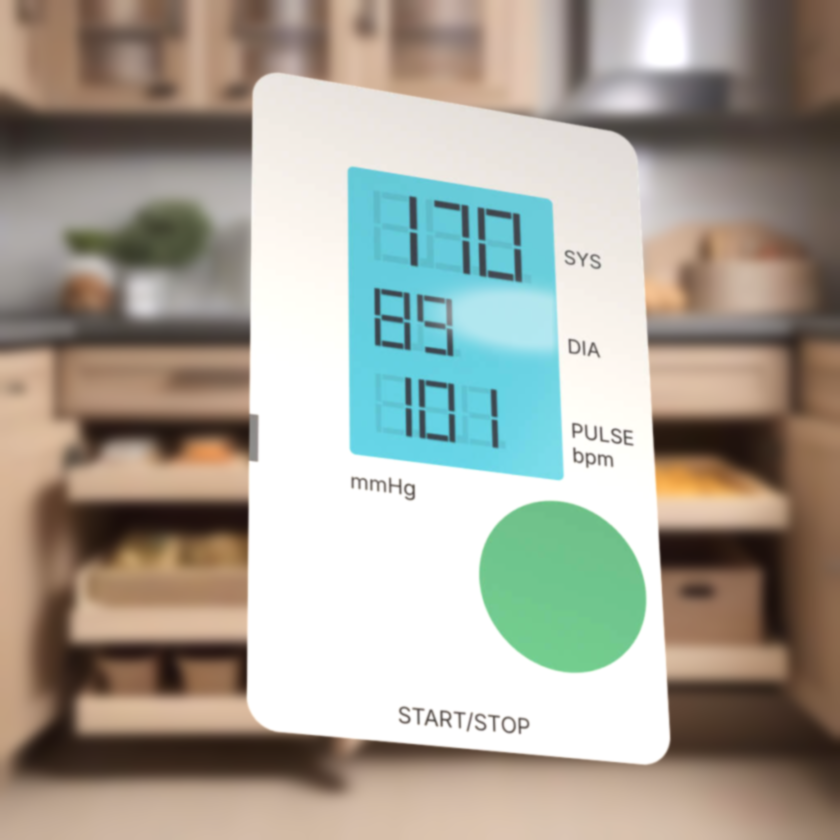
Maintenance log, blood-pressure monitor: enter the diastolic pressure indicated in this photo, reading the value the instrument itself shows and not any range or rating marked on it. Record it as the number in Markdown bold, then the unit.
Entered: **89** mmHg
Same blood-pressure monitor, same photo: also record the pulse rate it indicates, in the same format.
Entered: **101** bpm
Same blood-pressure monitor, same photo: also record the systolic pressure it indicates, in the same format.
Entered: **170** mmHg
